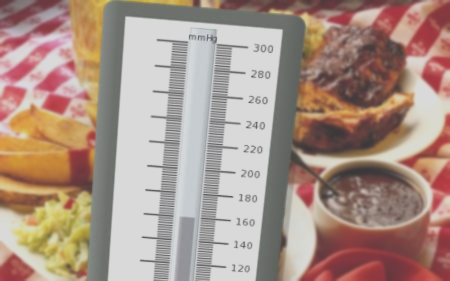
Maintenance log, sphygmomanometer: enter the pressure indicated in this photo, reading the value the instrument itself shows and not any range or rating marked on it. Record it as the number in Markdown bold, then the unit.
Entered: **160** mmHg
